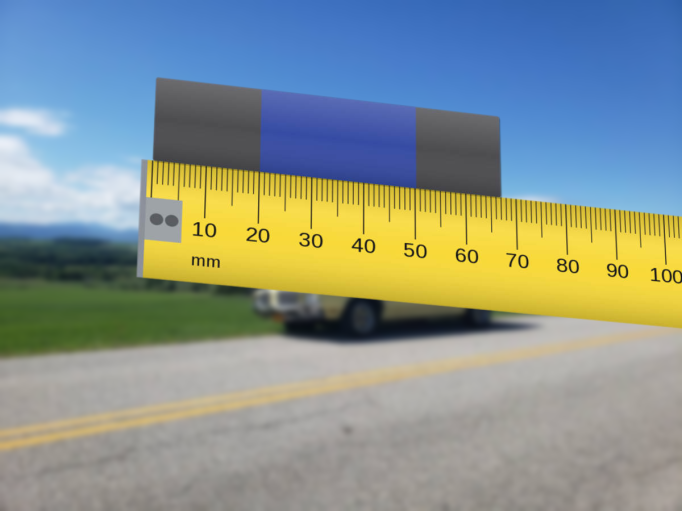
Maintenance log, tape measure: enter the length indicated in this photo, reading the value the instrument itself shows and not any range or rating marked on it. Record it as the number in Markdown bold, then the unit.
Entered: **67** mm
